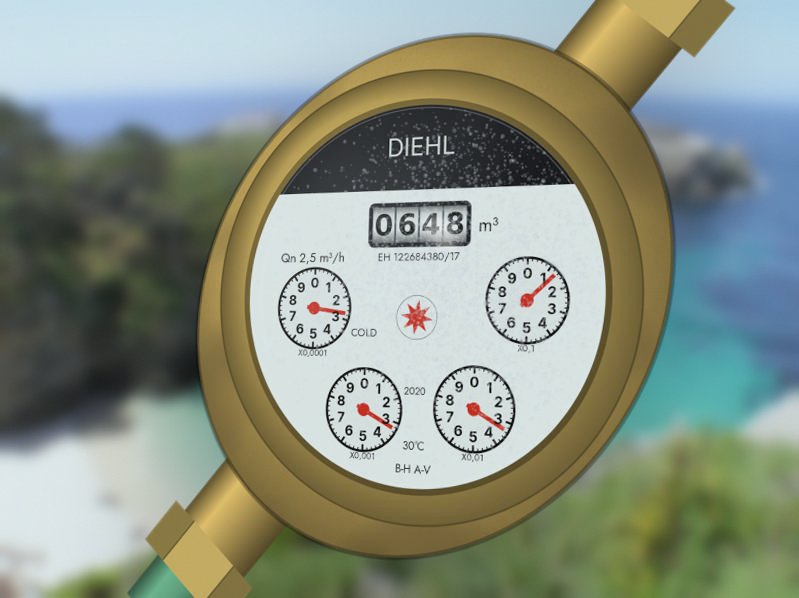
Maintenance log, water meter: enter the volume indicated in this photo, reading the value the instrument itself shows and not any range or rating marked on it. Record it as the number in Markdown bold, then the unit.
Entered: **648.1332** m³
